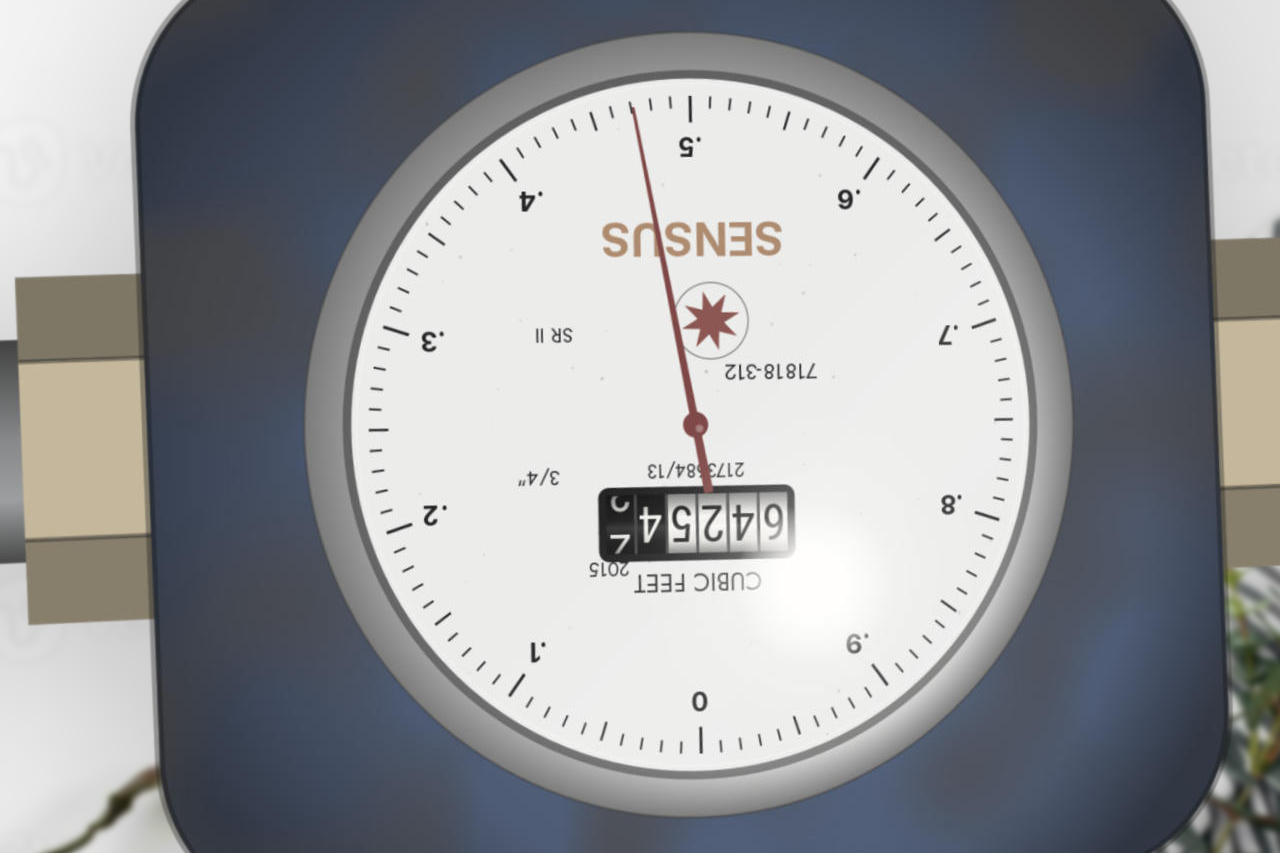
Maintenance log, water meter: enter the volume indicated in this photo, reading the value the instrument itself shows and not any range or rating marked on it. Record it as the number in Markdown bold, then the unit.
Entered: **642542.47** ft³
